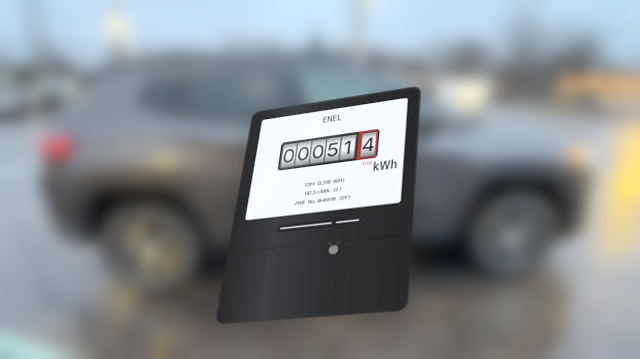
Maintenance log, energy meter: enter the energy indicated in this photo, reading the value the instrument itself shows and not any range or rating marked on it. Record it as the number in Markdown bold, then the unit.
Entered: **51.4** kWh
